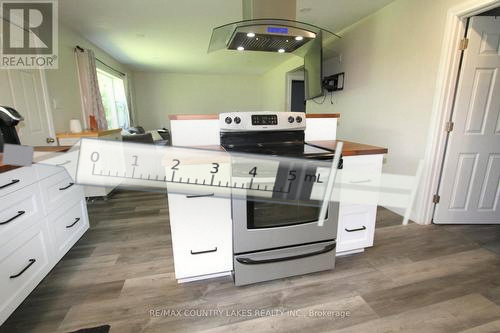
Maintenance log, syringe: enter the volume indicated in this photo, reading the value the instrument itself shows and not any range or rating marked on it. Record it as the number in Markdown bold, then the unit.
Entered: **4.6** mL
